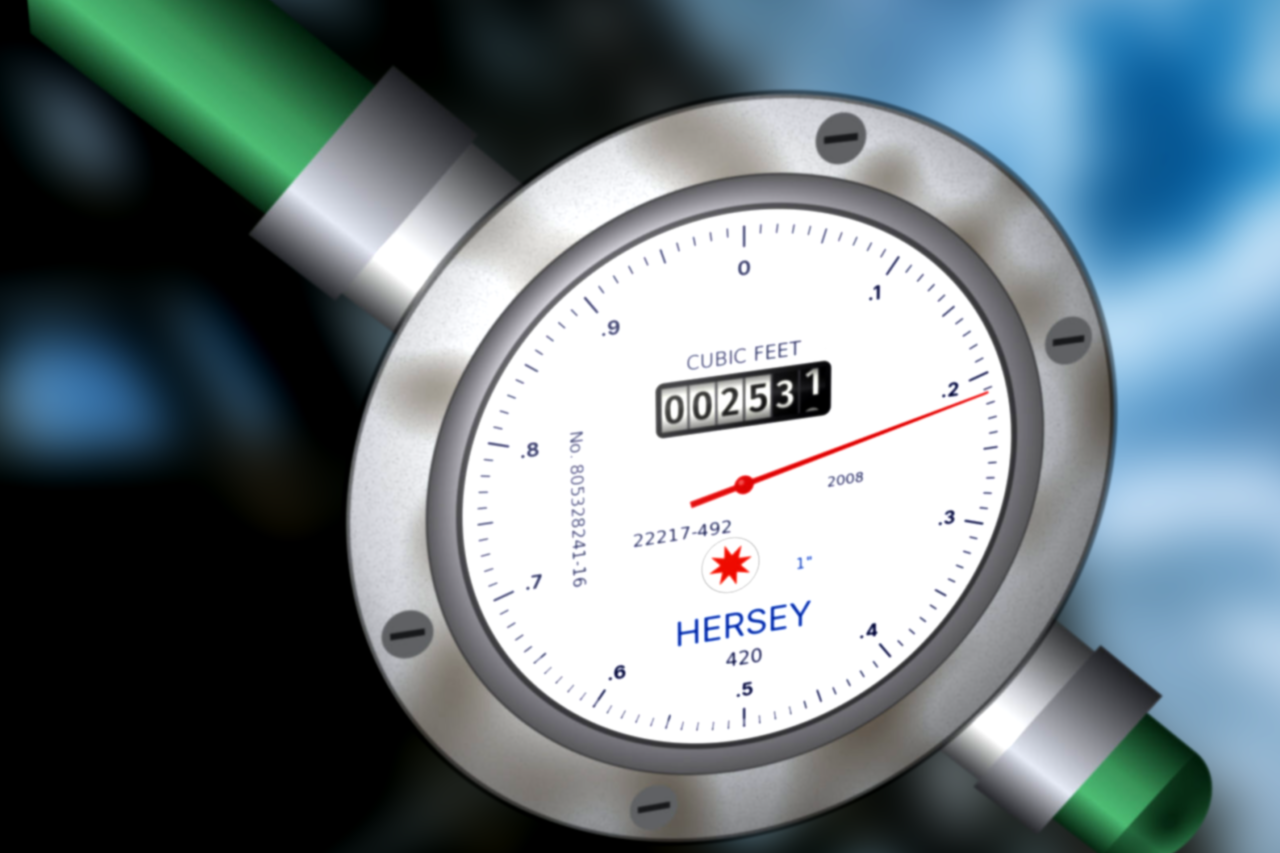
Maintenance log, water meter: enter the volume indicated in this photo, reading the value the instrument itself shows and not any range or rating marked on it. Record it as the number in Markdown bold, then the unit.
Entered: **2531.21** ft³
